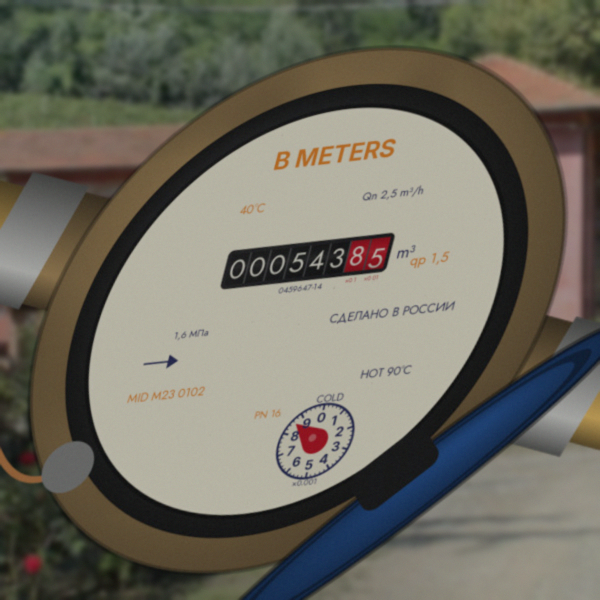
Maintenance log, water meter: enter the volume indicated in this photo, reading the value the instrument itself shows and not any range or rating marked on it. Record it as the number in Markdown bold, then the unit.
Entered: **543.848** m³
